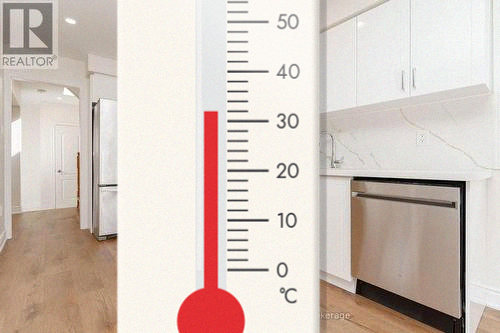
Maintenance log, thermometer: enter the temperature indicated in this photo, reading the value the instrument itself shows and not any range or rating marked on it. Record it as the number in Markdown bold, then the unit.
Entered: **32** °C
